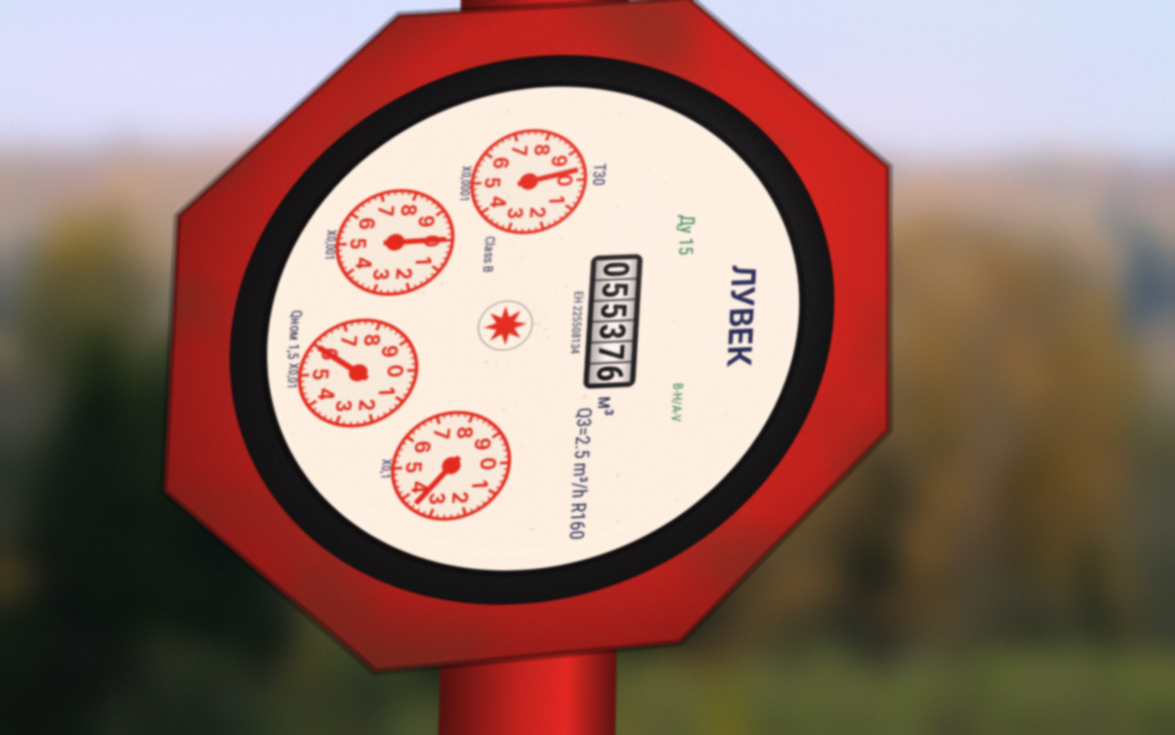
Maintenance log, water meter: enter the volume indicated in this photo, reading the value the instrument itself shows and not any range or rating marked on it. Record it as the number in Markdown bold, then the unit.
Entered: **55376.3599** m³
